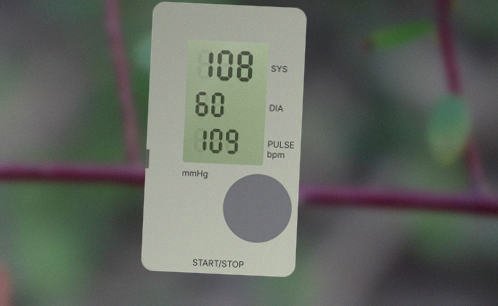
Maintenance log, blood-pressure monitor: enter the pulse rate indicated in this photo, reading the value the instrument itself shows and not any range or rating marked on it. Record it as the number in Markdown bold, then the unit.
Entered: **109** bpm
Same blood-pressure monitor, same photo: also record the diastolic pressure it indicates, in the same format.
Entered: **60** mmHg
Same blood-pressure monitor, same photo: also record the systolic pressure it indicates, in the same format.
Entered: **108** mmHg
